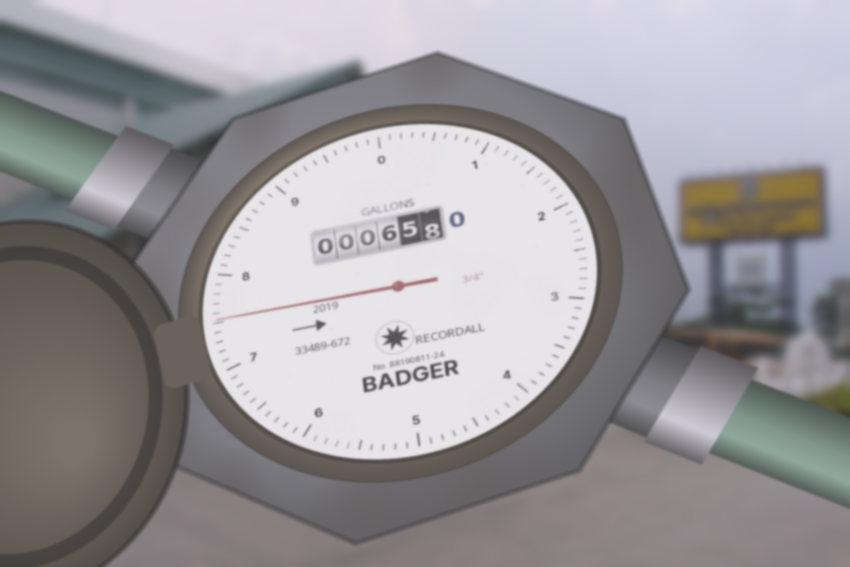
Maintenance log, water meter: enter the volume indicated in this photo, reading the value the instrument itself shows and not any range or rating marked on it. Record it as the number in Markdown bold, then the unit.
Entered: **6577.5** gal
